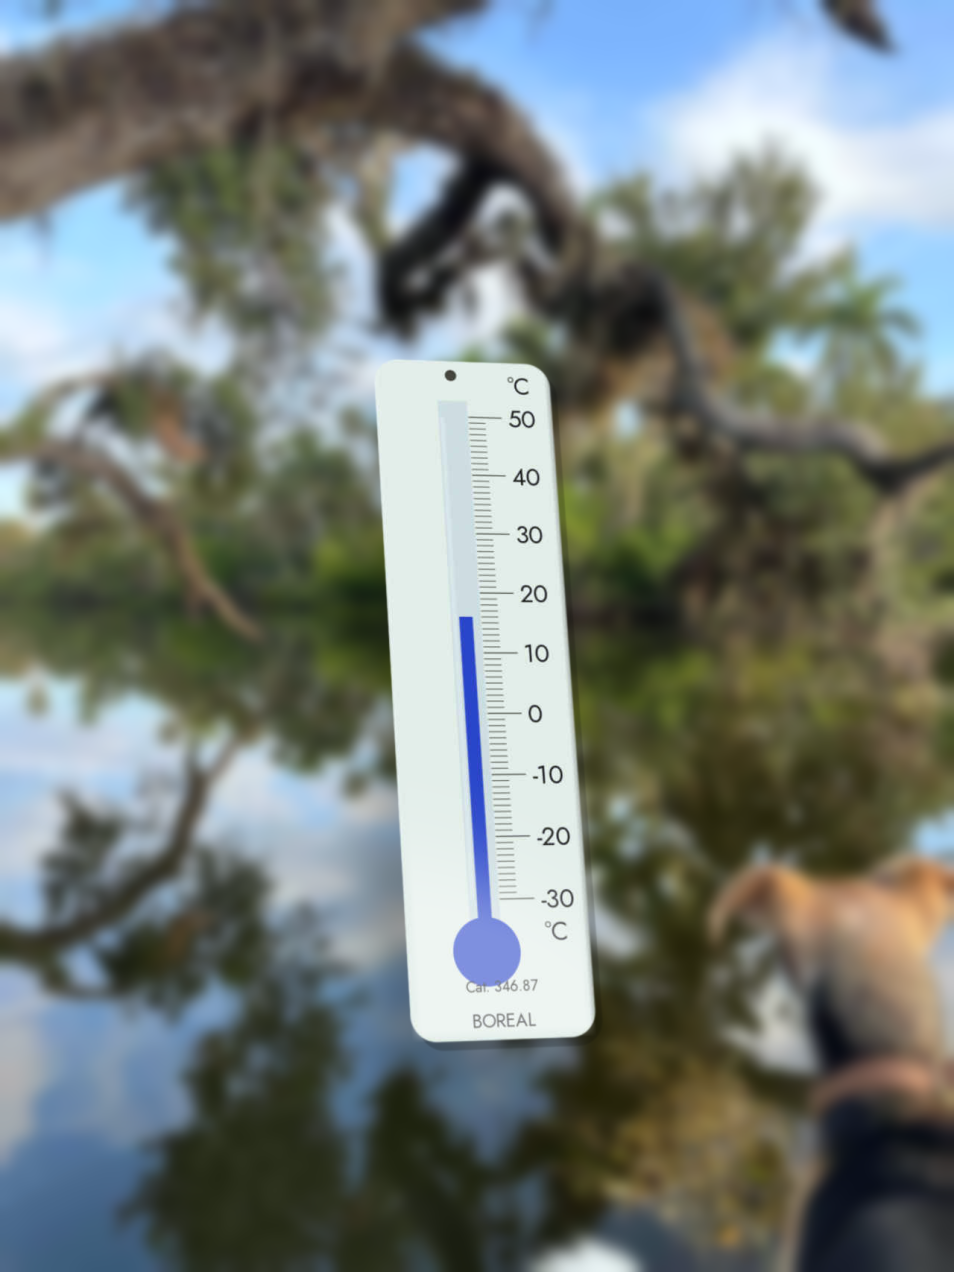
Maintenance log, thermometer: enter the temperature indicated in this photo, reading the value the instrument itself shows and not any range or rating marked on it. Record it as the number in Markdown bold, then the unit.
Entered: **16** °C
